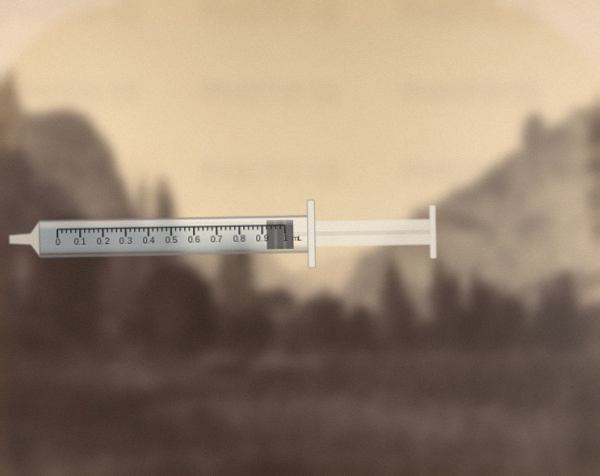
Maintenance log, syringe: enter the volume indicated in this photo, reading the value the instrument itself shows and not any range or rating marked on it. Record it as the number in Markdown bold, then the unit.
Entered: **0.92** mL
